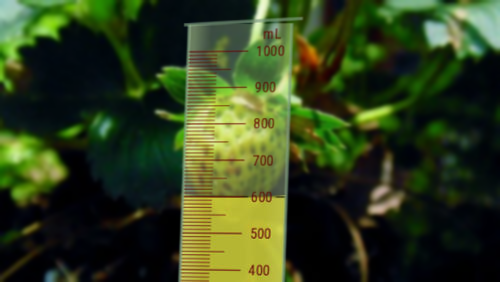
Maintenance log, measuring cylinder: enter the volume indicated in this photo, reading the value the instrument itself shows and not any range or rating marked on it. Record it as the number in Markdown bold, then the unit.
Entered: **600** mL
